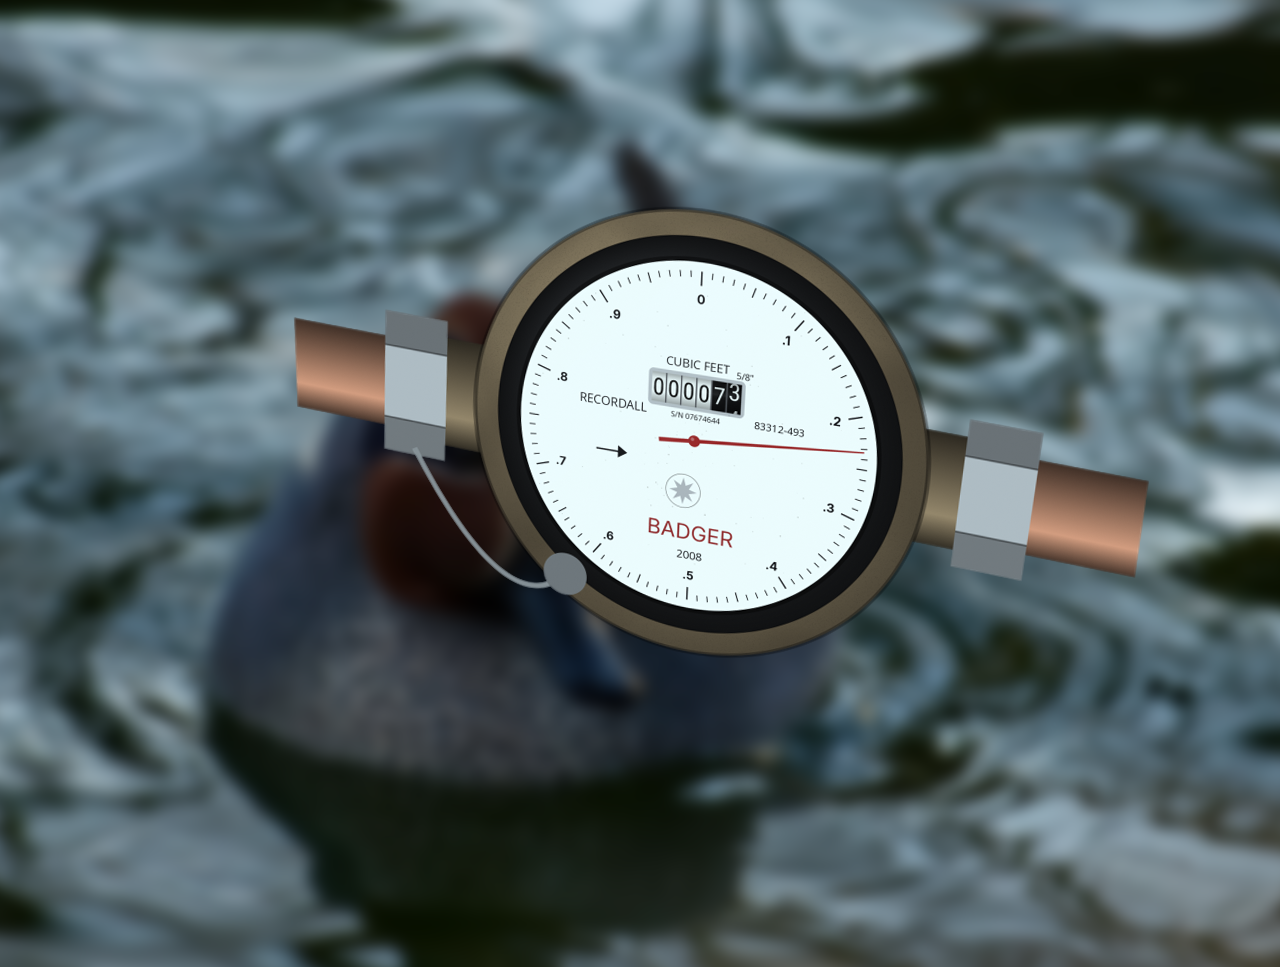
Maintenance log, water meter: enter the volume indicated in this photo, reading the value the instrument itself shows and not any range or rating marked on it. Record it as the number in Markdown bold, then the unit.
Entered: **73.23** ft³
